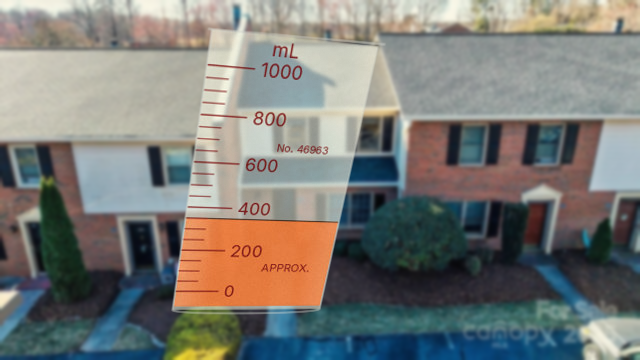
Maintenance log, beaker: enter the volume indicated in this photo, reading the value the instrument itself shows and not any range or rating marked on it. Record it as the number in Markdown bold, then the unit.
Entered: **350** mL
